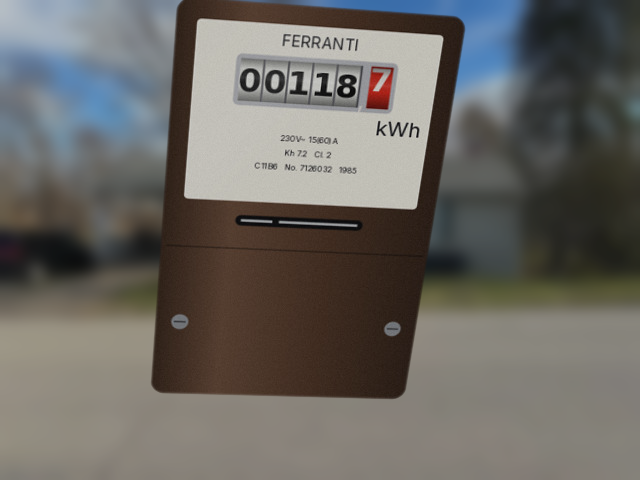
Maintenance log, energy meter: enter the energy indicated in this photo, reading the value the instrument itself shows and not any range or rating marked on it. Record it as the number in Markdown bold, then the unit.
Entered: **118.7** kWh
